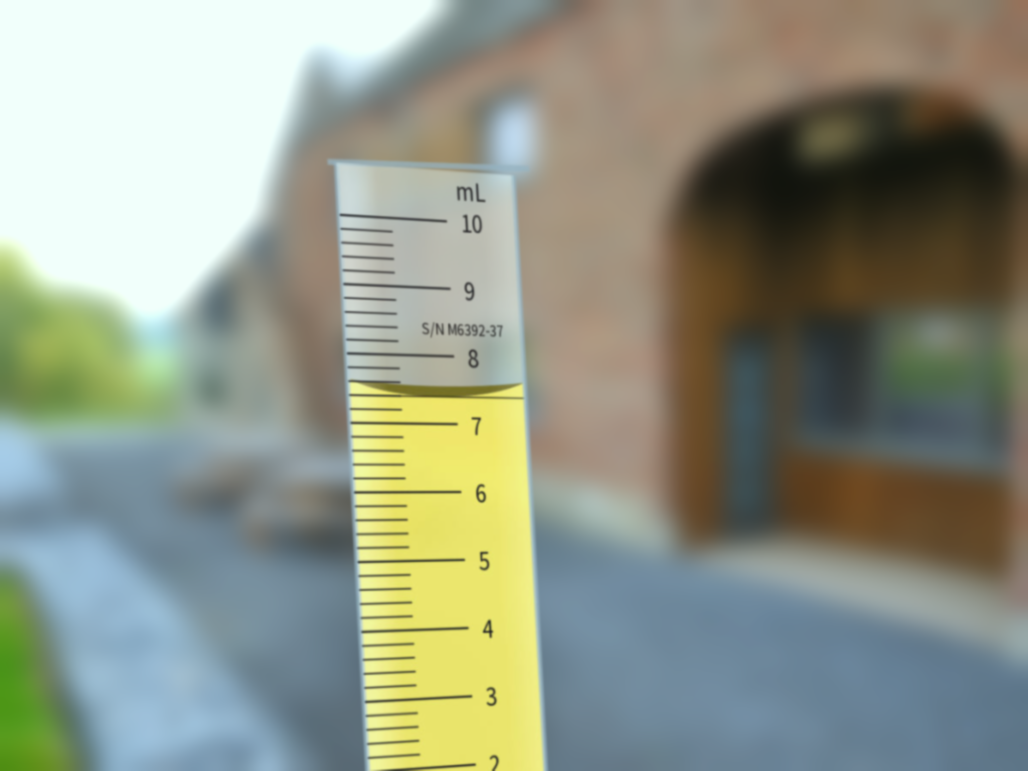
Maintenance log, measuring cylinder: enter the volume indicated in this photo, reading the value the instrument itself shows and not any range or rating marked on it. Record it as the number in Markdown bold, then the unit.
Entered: **7.4** mL
